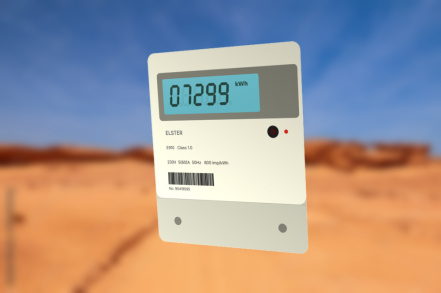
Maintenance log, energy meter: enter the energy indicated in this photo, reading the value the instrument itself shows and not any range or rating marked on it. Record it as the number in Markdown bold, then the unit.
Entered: **7299** kWh
